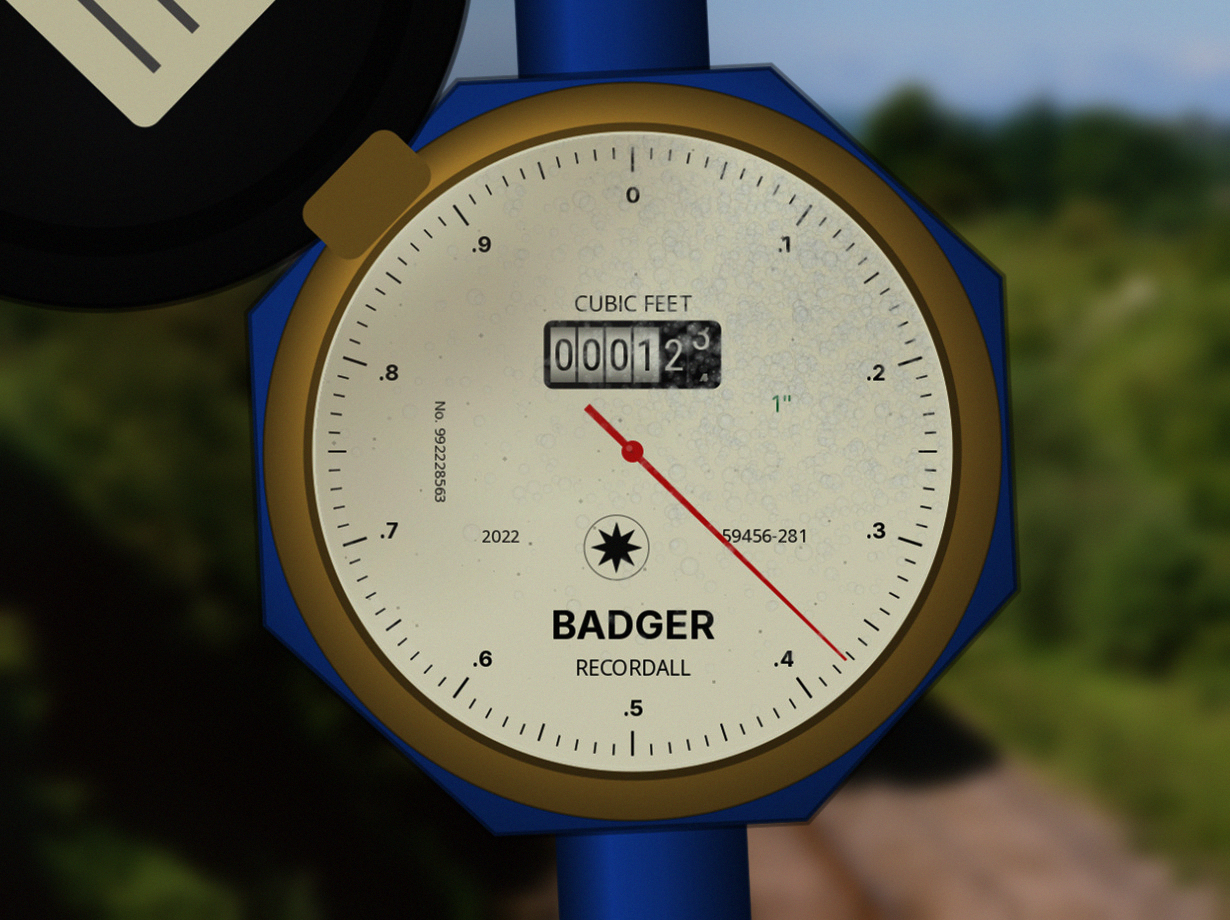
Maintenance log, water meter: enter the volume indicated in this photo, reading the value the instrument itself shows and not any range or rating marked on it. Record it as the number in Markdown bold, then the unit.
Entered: **123.37** ft³
